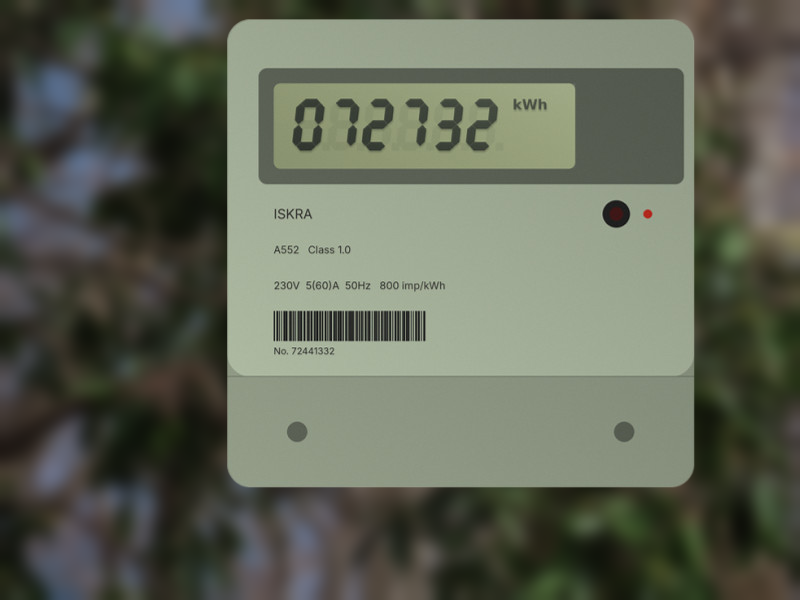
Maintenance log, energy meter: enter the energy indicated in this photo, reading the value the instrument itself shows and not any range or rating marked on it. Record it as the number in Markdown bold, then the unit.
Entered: **72732** kWh
